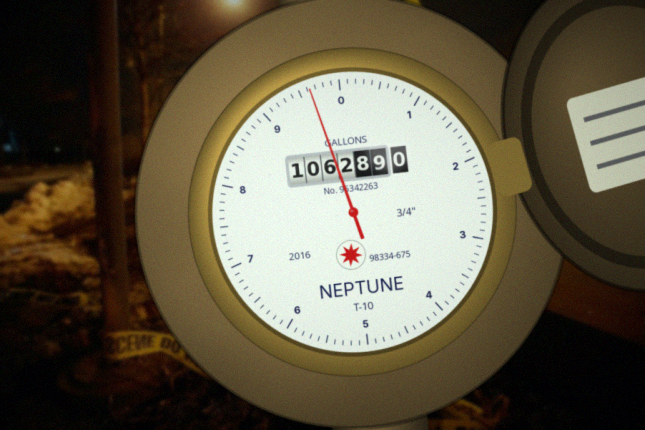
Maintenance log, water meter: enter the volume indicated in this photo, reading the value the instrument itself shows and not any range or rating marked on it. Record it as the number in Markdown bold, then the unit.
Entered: **1062889.6** gal
